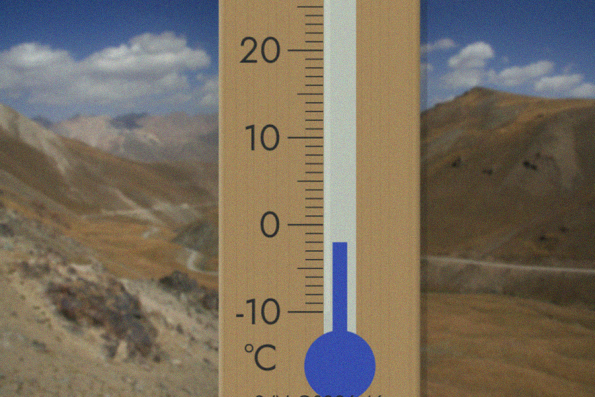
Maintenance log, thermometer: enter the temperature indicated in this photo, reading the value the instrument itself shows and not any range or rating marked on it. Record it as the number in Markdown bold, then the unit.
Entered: **-2** °C
